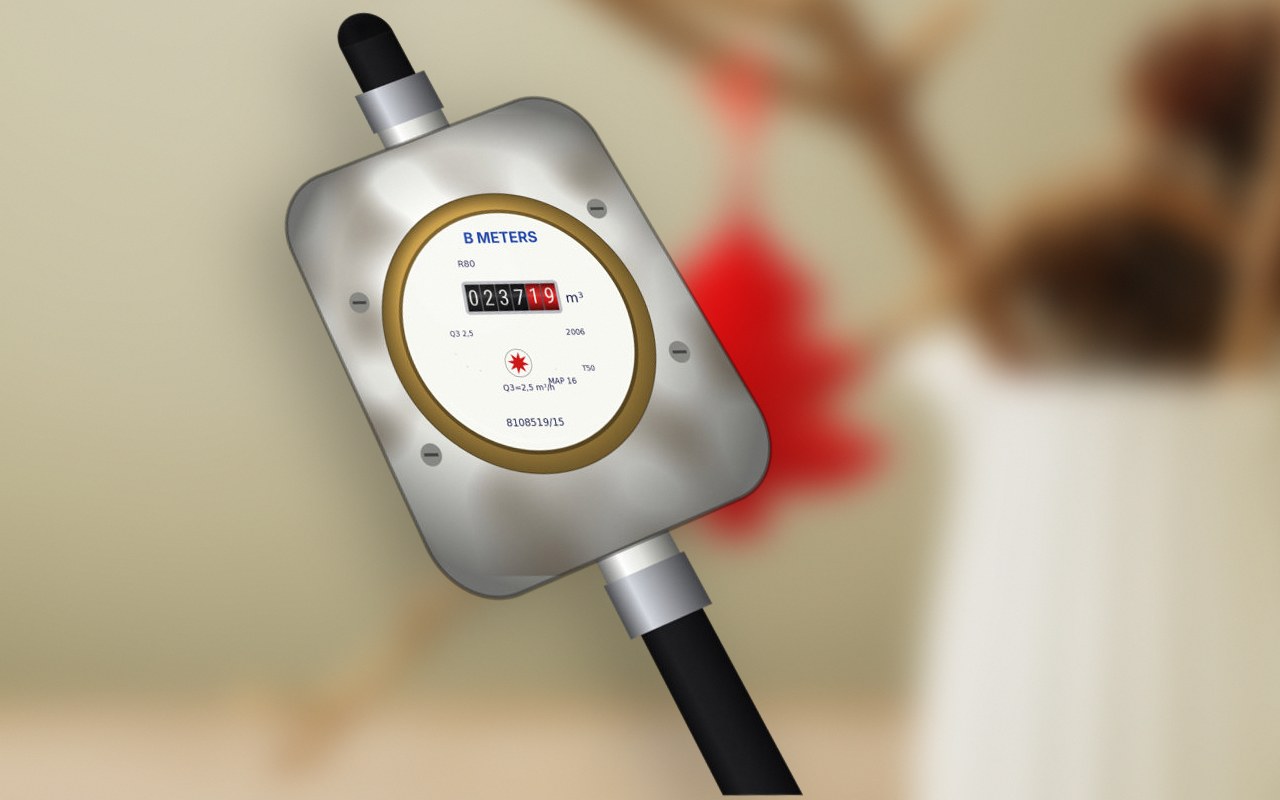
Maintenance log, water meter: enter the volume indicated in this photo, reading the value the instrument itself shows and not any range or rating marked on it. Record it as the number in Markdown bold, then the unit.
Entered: **237.19** m³
